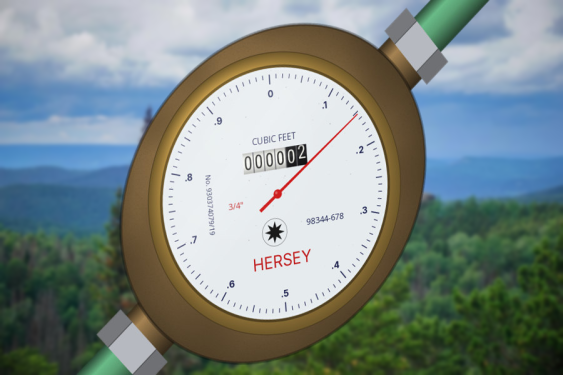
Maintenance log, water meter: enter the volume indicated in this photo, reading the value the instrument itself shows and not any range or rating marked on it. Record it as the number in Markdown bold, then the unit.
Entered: **2.15** ft³
